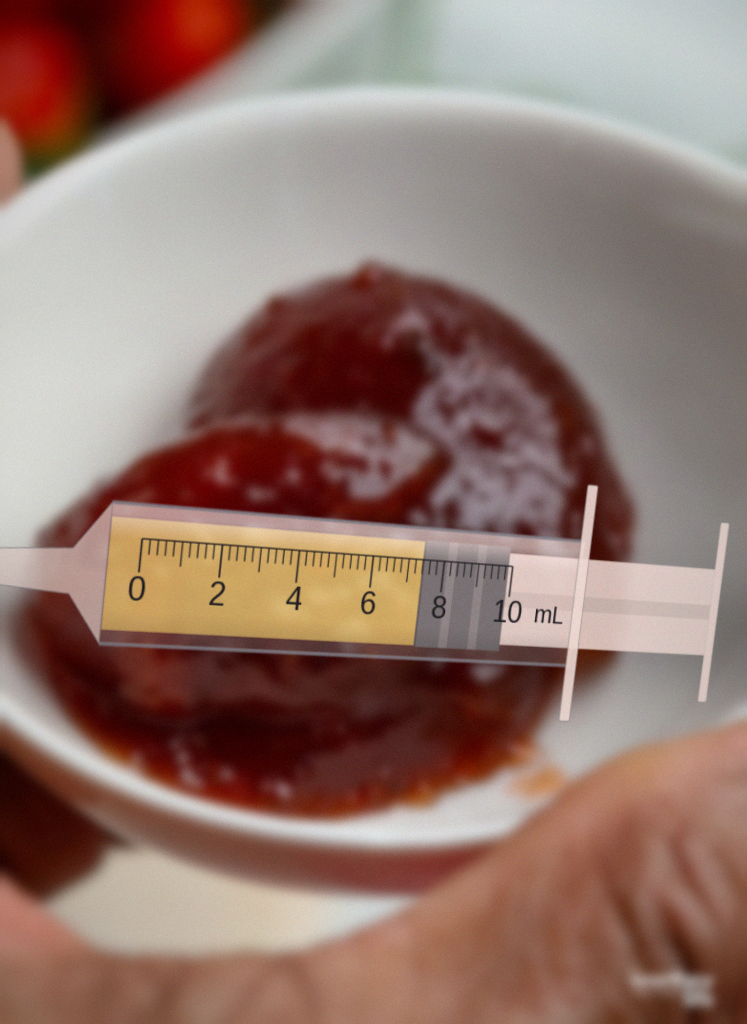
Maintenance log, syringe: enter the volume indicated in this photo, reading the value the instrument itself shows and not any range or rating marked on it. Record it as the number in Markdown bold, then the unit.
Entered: **7.4** mL
